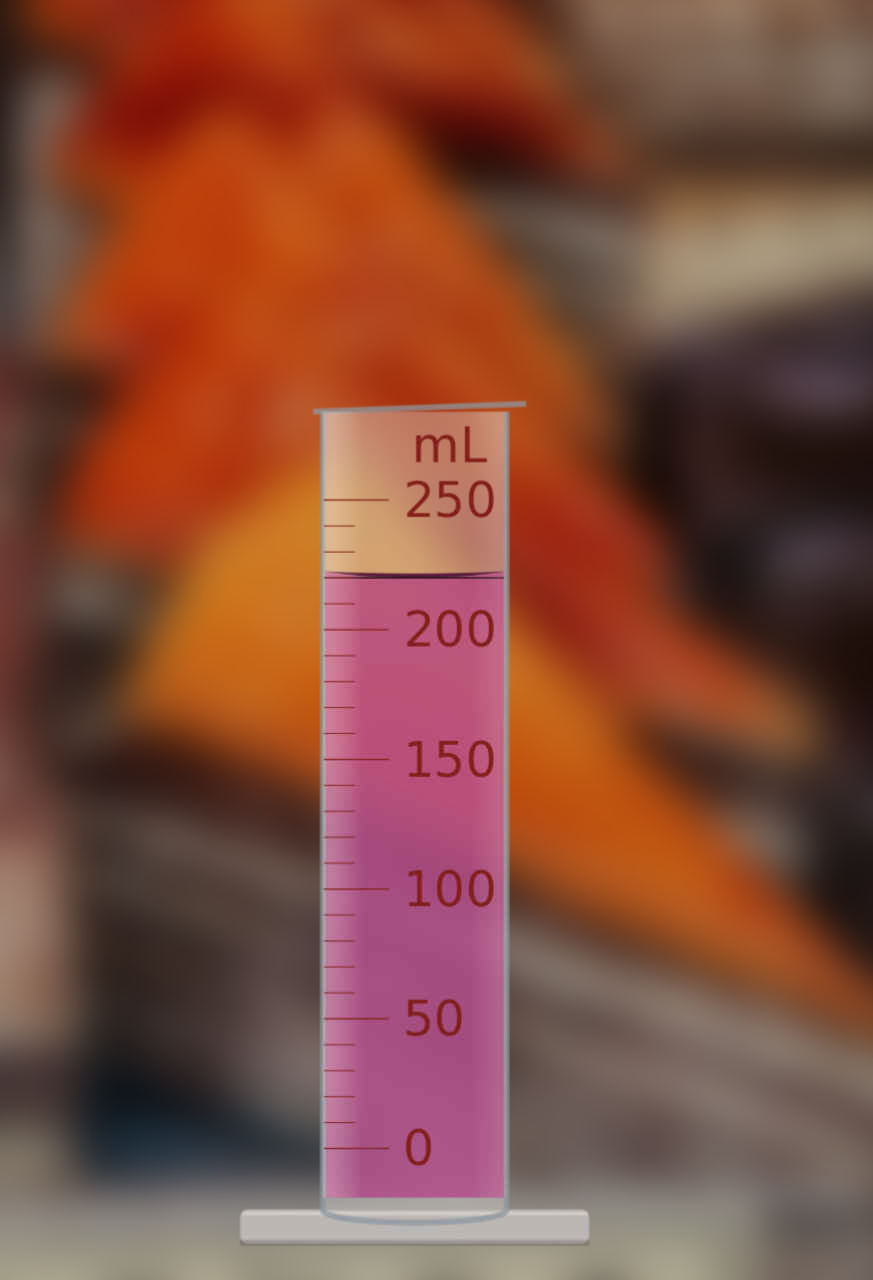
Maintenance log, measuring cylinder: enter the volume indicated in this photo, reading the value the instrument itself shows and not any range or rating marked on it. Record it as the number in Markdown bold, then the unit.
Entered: **220** mL
